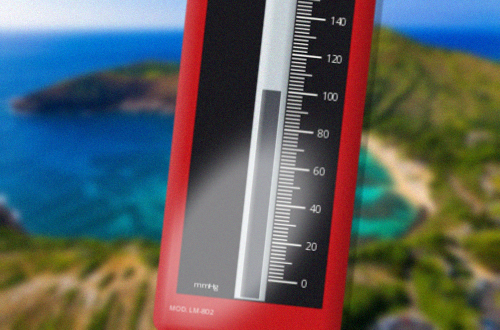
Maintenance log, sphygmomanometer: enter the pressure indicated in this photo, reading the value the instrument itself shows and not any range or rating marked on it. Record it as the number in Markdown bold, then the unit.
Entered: **100** mmHg
